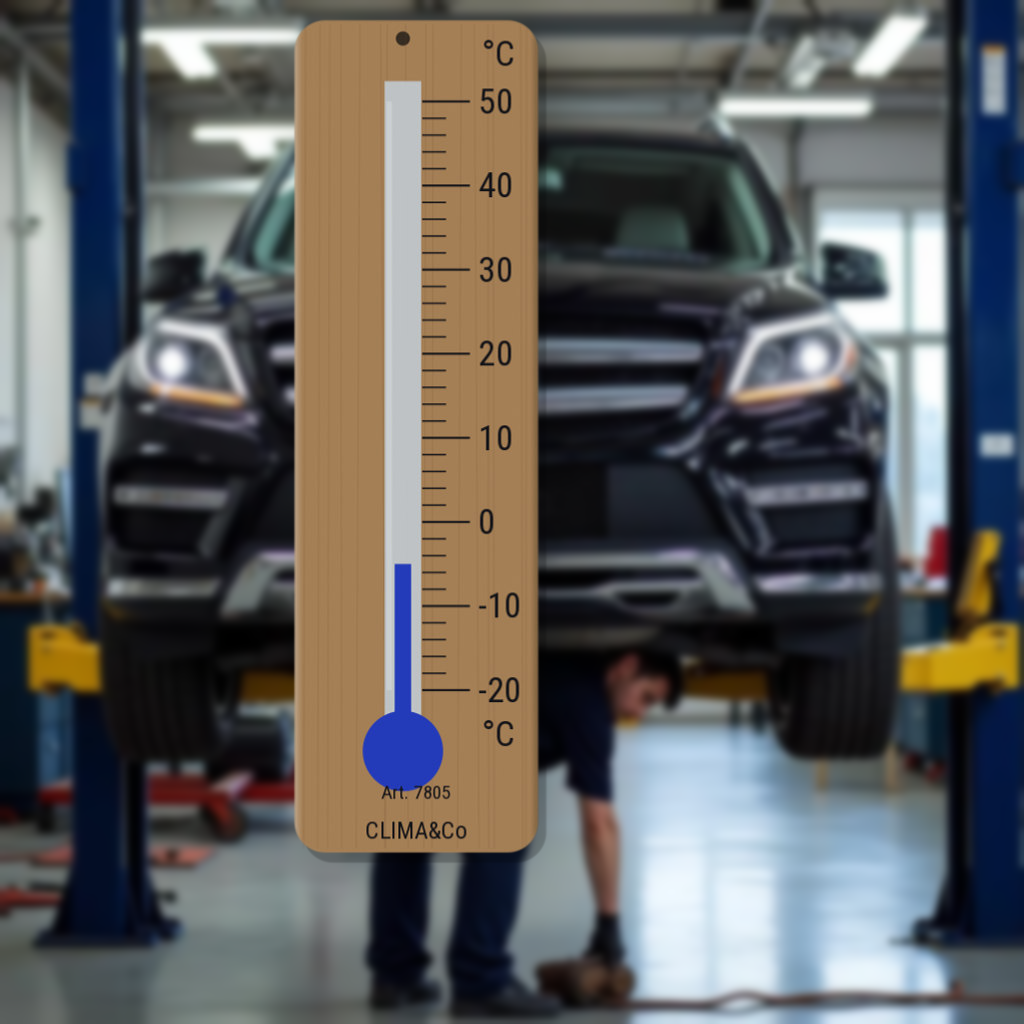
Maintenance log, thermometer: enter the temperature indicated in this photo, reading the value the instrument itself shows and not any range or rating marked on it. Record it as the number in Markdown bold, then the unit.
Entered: **-5** °C
